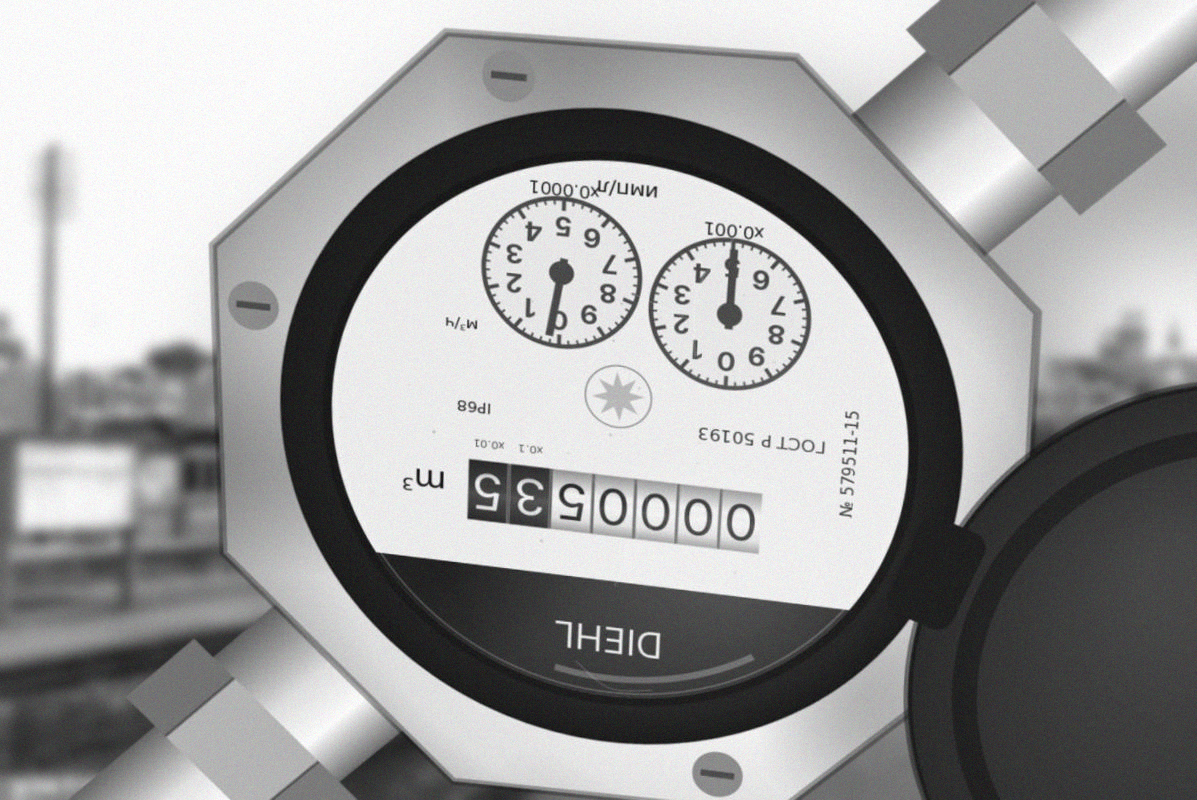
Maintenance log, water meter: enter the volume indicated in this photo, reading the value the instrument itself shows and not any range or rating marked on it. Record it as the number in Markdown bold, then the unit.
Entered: **5.3550** m³
